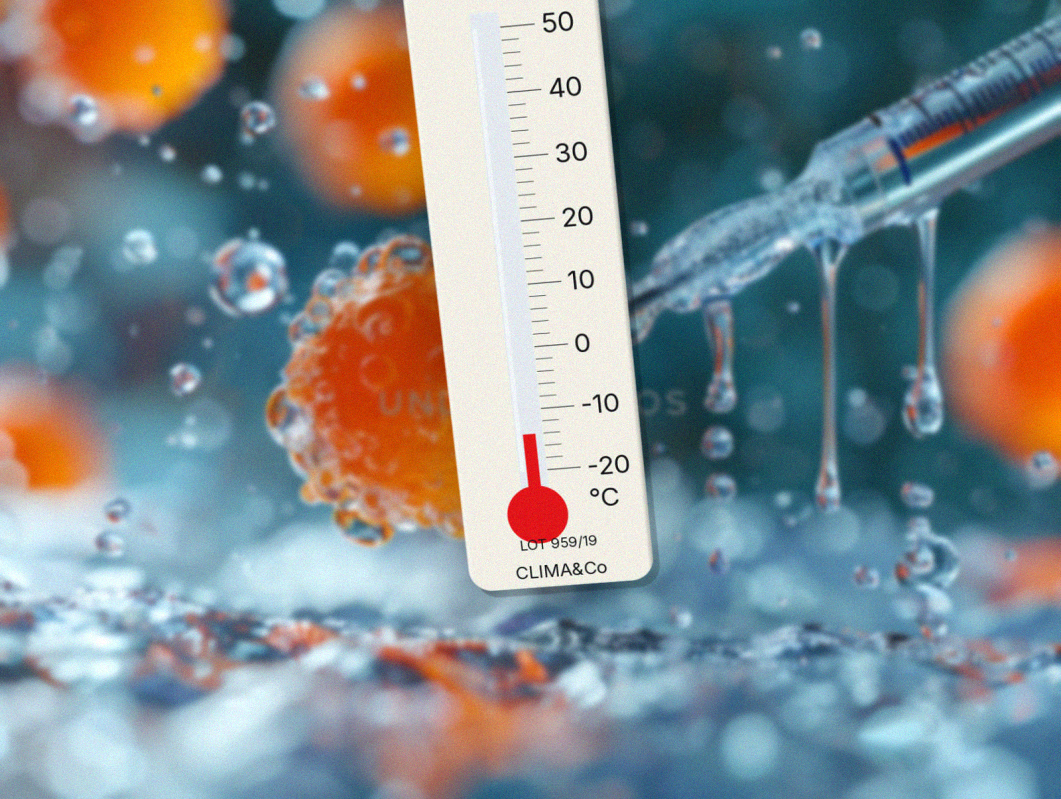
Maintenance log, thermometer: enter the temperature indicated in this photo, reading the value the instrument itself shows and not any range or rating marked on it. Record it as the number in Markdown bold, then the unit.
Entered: **-14** °C
